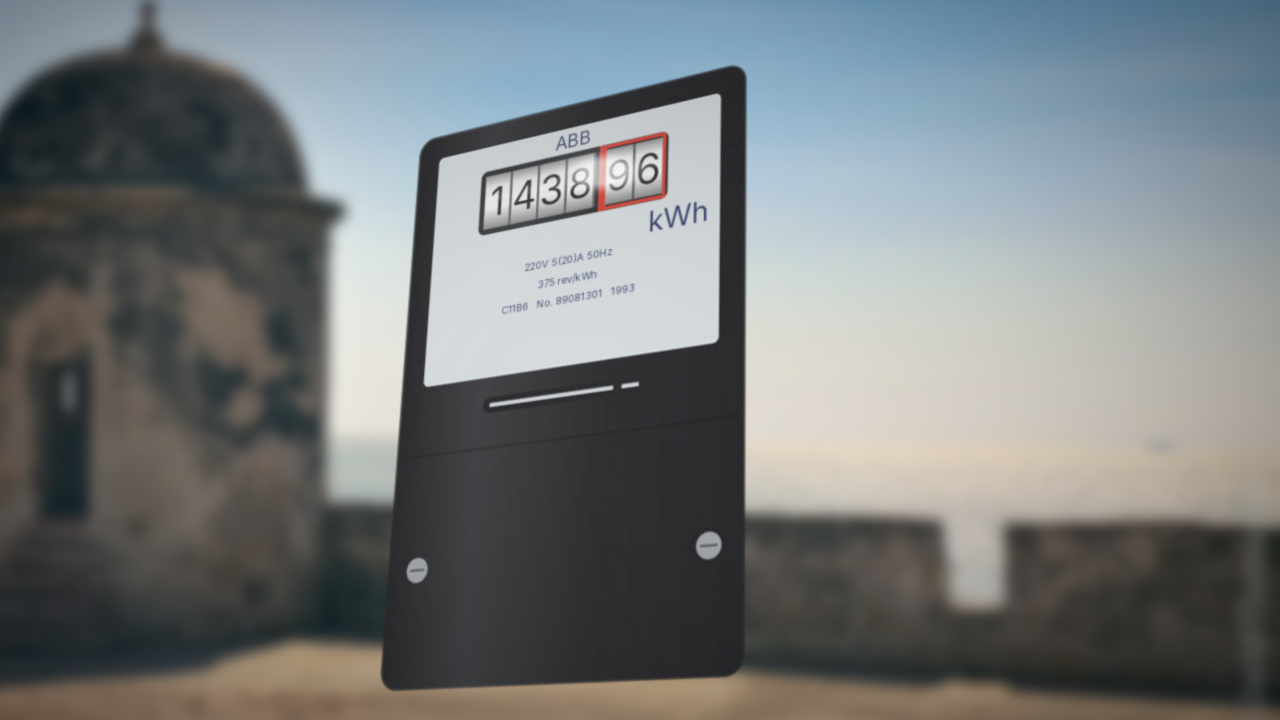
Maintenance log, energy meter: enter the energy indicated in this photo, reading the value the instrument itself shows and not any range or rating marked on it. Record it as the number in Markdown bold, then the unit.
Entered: **1438.96** kWh
